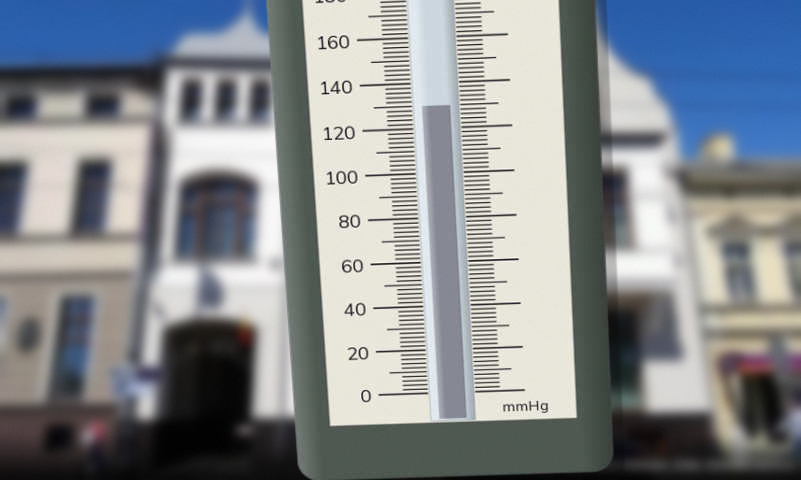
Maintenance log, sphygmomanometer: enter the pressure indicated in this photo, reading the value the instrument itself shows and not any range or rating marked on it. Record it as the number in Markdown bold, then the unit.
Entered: **130** mmHg
